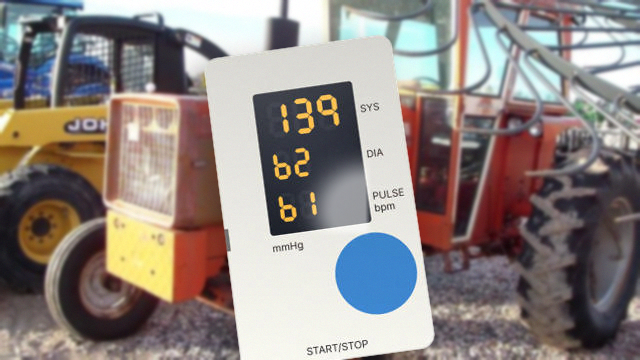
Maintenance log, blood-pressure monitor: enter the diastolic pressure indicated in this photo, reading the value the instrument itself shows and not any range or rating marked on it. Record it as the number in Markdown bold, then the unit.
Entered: **62** mmHg
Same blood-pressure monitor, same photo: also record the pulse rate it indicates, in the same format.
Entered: **61** bpm
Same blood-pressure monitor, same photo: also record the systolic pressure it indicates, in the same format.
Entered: **139** mmHg
